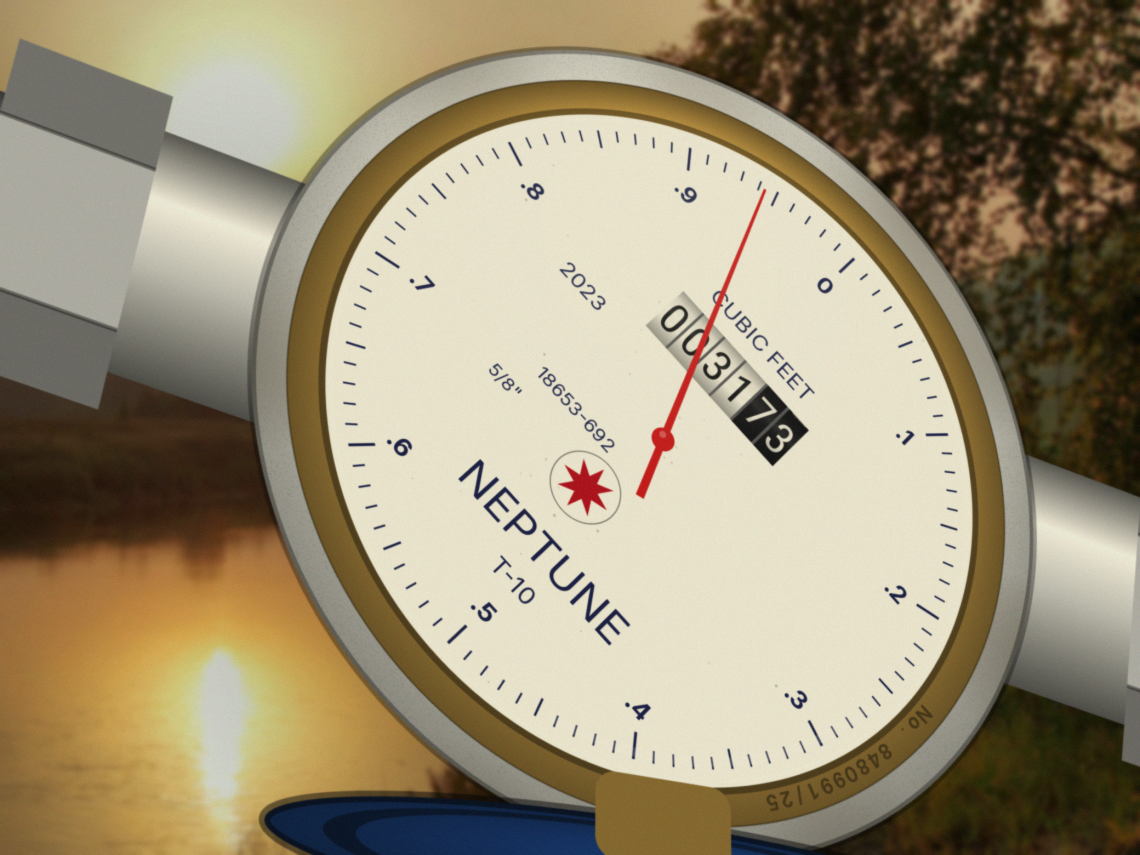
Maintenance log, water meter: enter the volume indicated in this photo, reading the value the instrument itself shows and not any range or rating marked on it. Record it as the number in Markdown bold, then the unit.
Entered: **3172.94** ft³
